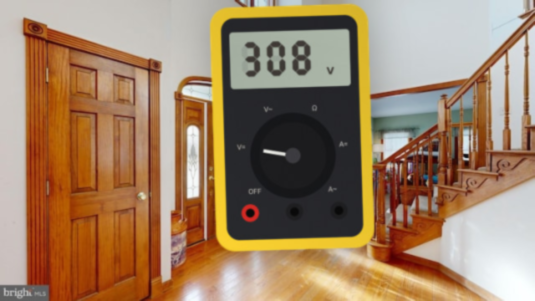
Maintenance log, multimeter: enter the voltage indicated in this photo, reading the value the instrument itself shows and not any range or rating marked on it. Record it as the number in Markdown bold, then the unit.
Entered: **308** V
